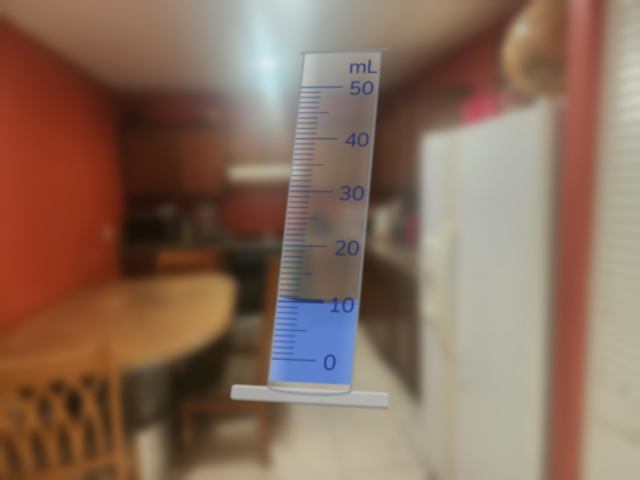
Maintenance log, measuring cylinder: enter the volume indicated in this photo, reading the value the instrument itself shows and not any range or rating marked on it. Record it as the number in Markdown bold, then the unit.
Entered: **10** mL
